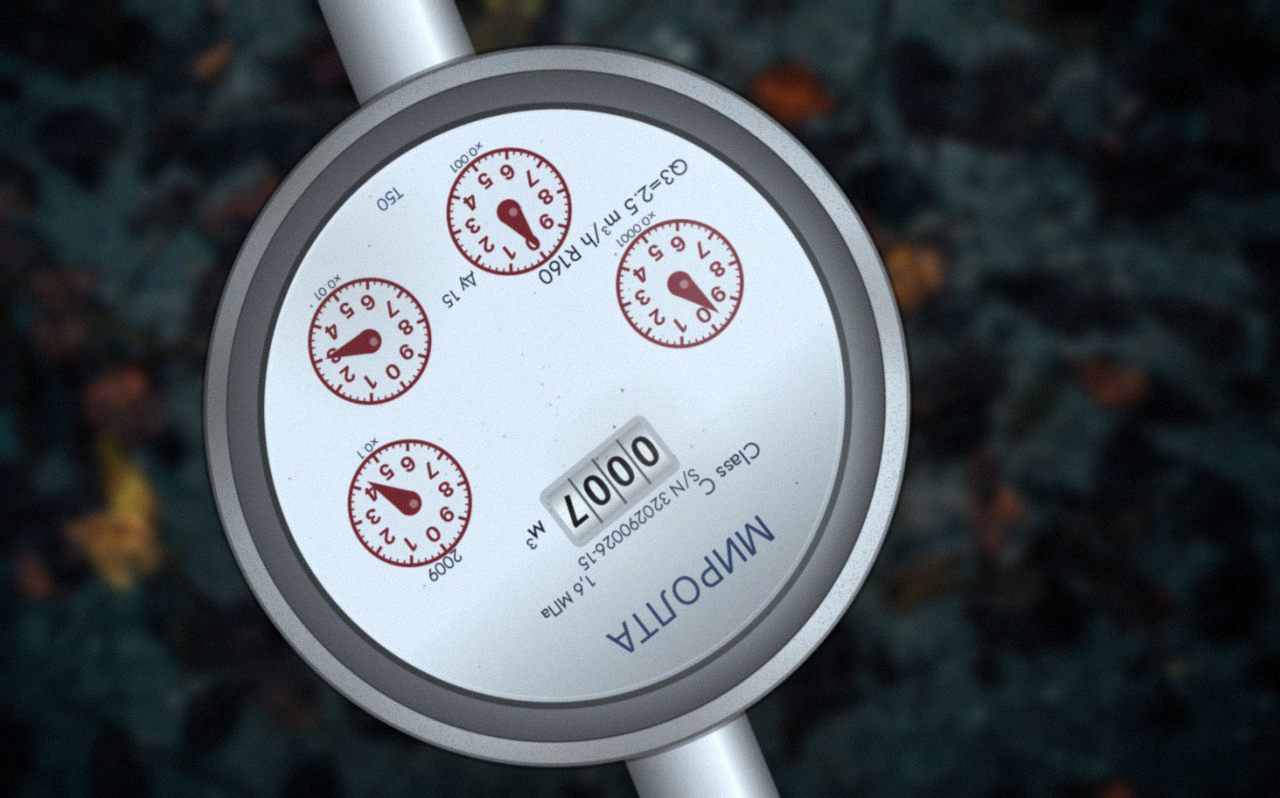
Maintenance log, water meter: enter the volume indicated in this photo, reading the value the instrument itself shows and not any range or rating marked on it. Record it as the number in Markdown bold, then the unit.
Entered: **7.4299** m³
